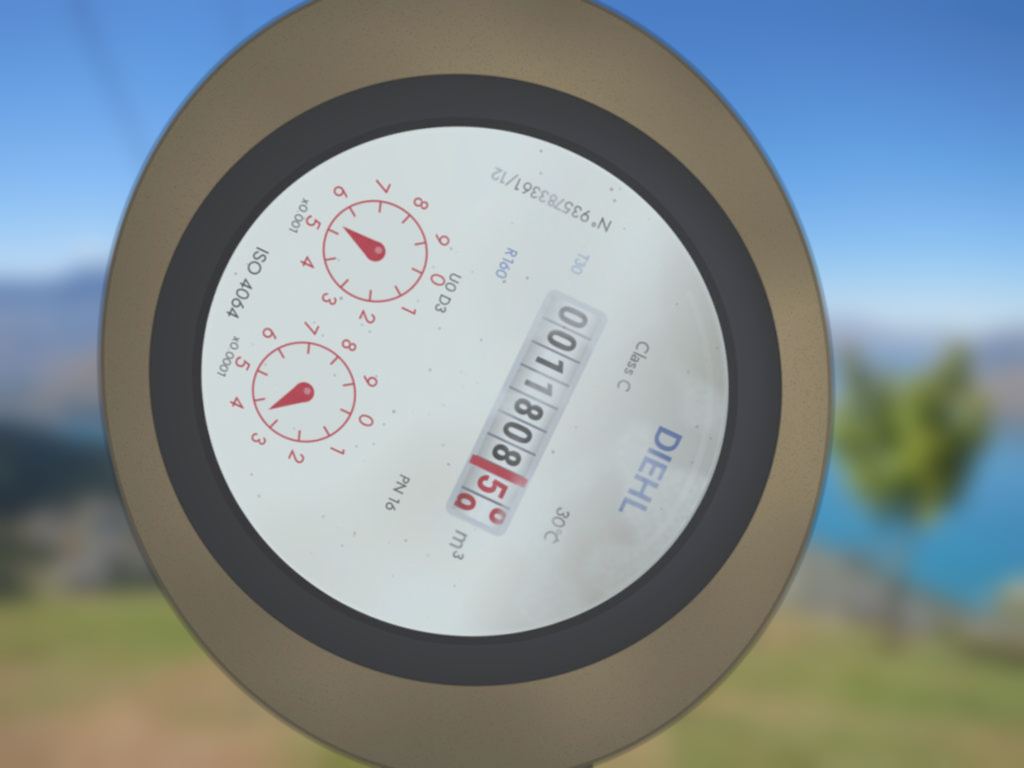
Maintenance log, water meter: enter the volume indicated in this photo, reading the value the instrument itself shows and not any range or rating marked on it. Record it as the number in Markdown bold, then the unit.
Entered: **11808.5853** m³
